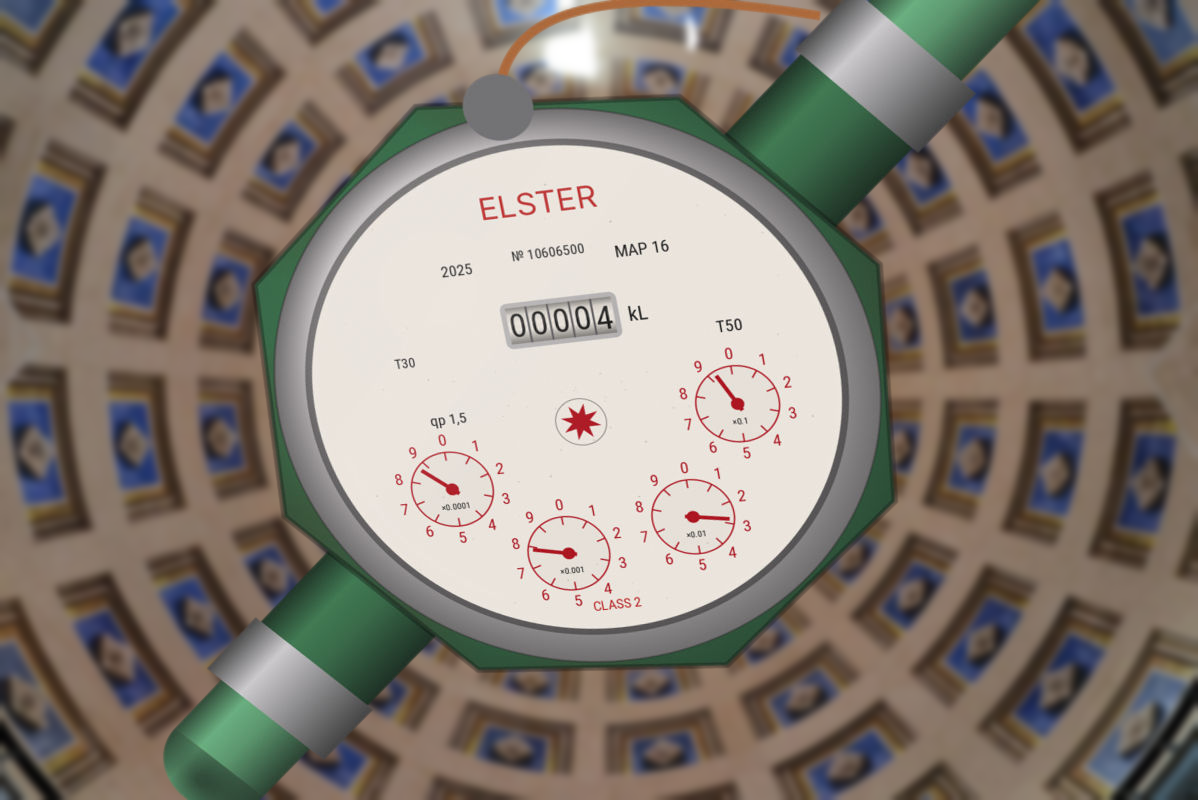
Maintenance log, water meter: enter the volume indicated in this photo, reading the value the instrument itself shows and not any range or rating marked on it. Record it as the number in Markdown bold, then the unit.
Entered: **3.9278** kL
